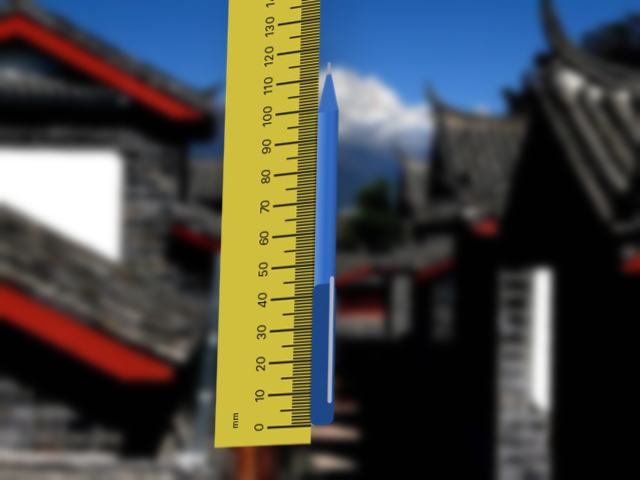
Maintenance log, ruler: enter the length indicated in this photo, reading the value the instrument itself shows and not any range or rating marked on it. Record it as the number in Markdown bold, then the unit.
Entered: **115** mm
